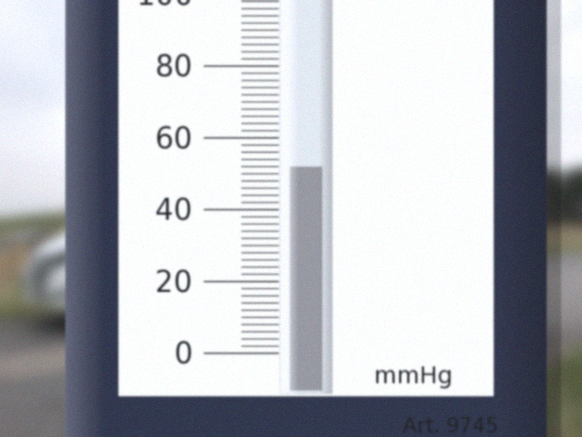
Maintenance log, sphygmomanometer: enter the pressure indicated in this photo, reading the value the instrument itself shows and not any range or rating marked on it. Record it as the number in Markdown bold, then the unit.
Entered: **52** mmHg
